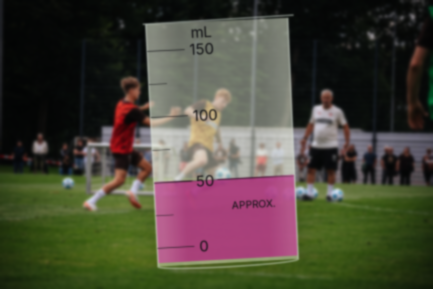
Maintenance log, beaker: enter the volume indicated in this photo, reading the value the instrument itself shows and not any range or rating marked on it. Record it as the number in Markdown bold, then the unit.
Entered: **50** mL
